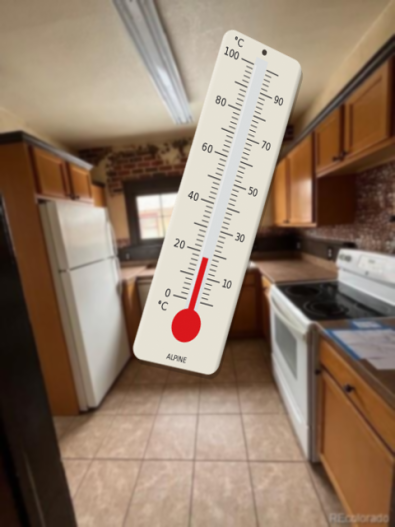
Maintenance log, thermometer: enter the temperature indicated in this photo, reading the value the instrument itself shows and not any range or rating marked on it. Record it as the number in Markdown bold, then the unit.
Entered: **18** °C
